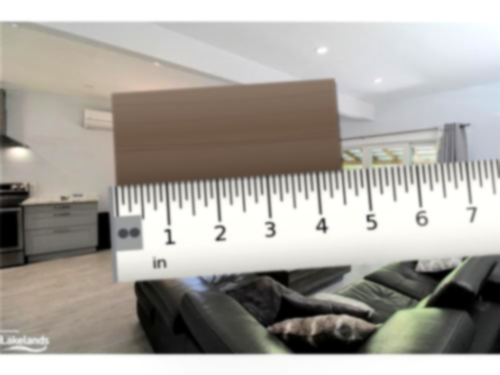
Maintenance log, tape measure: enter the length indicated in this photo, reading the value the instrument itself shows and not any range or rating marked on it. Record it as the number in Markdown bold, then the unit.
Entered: **4.5** in
